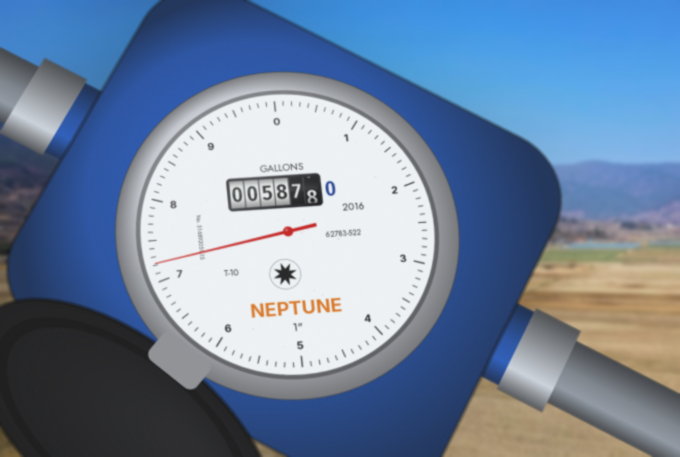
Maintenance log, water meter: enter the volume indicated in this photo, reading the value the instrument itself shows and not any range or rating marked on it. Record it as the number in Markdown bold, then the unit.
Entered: **58777.2** gal
